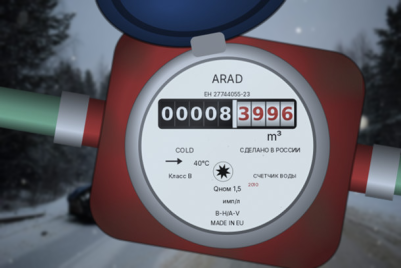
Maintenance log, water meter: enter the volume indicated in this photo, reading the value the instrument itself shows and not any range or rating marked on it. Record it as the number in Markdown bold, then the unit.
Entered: **8.3996** m³
